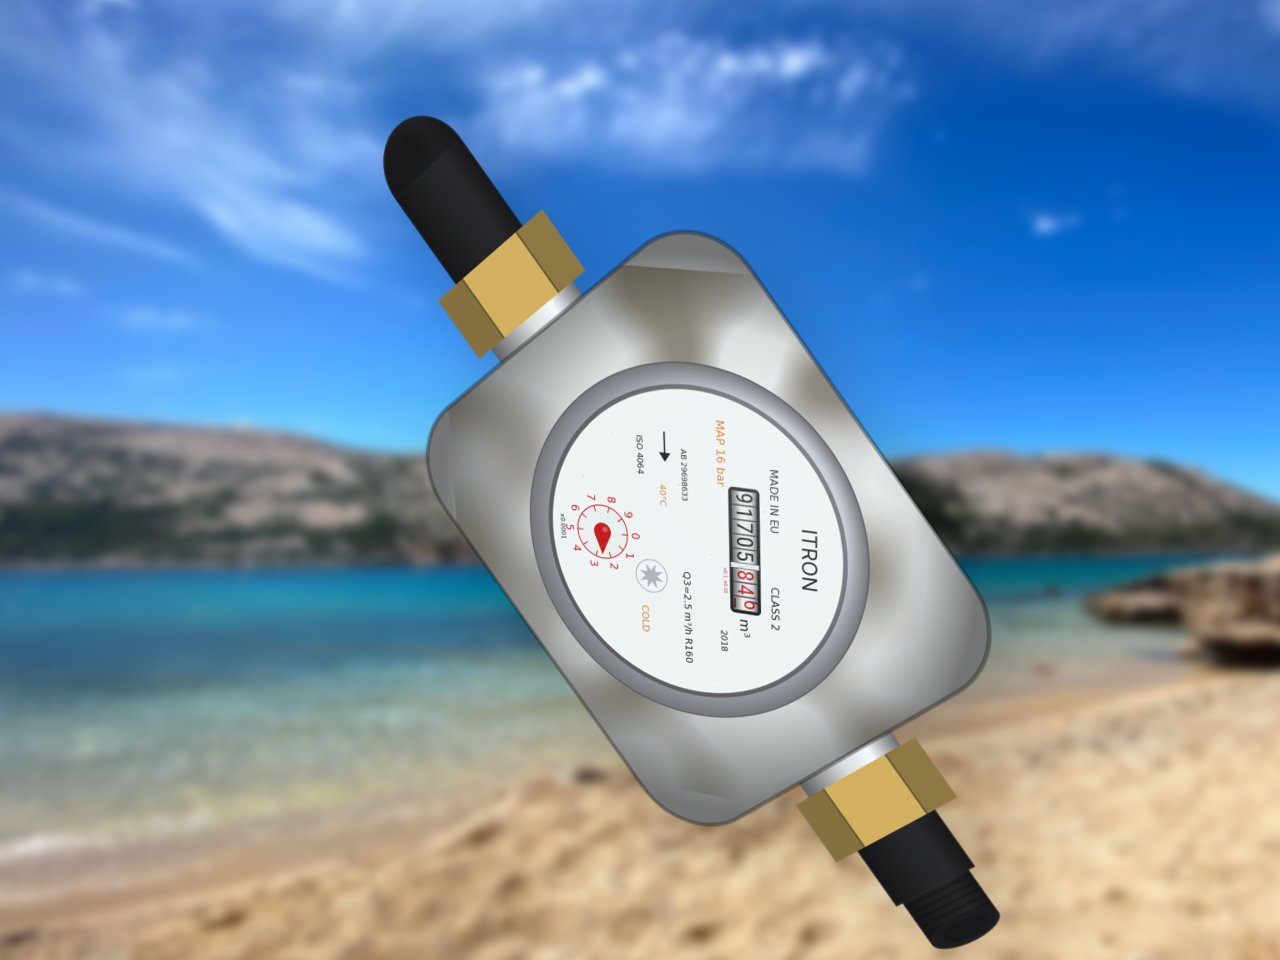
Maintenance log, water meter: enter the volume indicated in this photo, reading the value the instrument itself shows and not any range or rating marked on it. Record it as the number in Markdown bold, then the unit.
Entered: **91705.8462** m³
